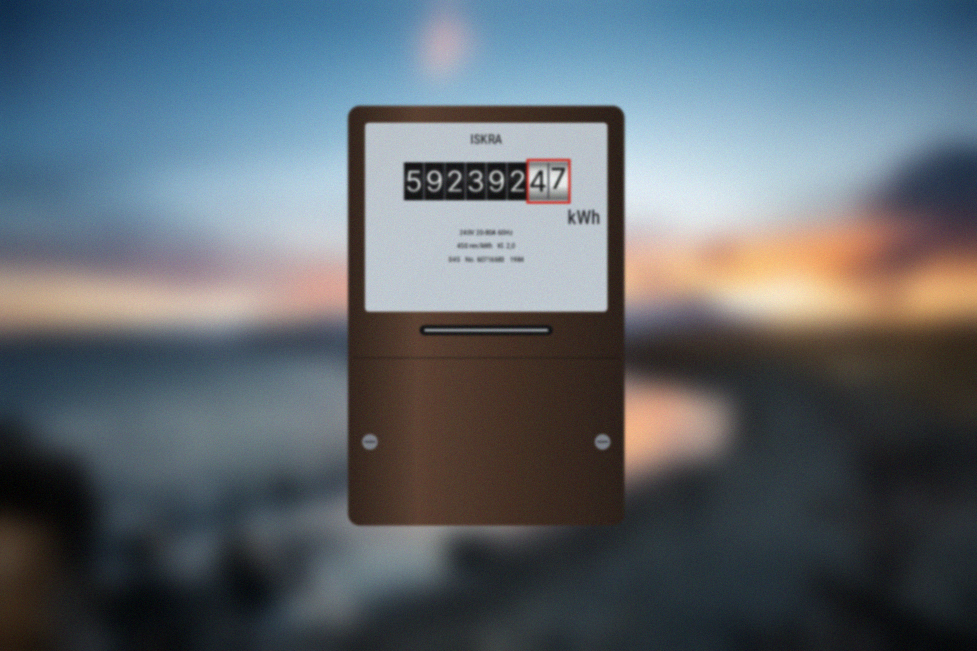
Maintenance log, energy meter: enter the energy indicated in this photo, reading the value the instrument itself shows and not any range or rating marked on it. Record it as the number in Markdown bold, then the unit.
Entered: **592392.47** kWh
